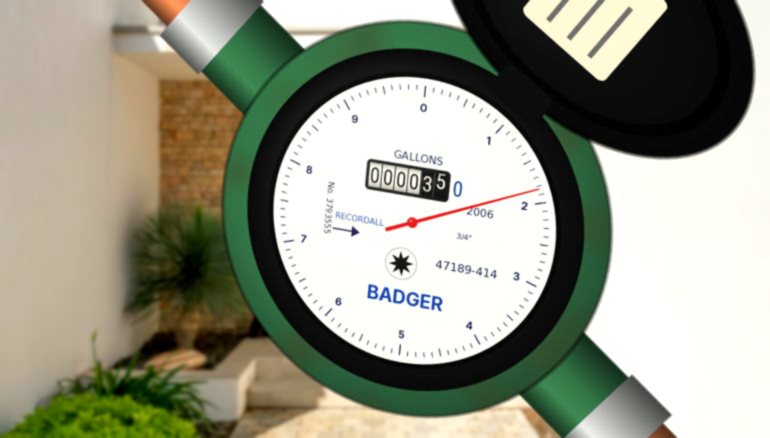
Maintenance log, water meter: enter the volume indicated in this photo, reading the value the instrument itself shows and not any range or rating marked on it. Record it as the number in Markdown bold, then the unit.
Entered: **351.8** gal
